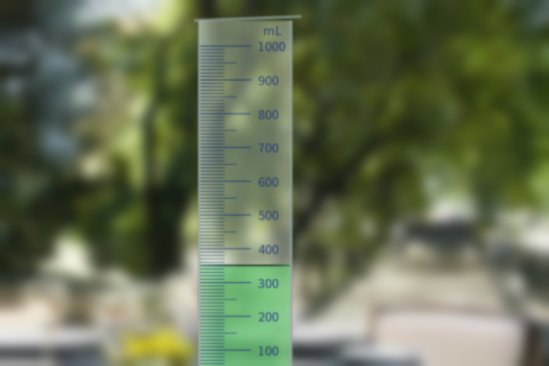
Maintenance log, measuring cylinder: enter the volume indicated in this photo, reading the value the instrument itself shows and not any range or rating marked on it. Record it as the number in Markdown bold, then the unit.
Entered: **350** mL
